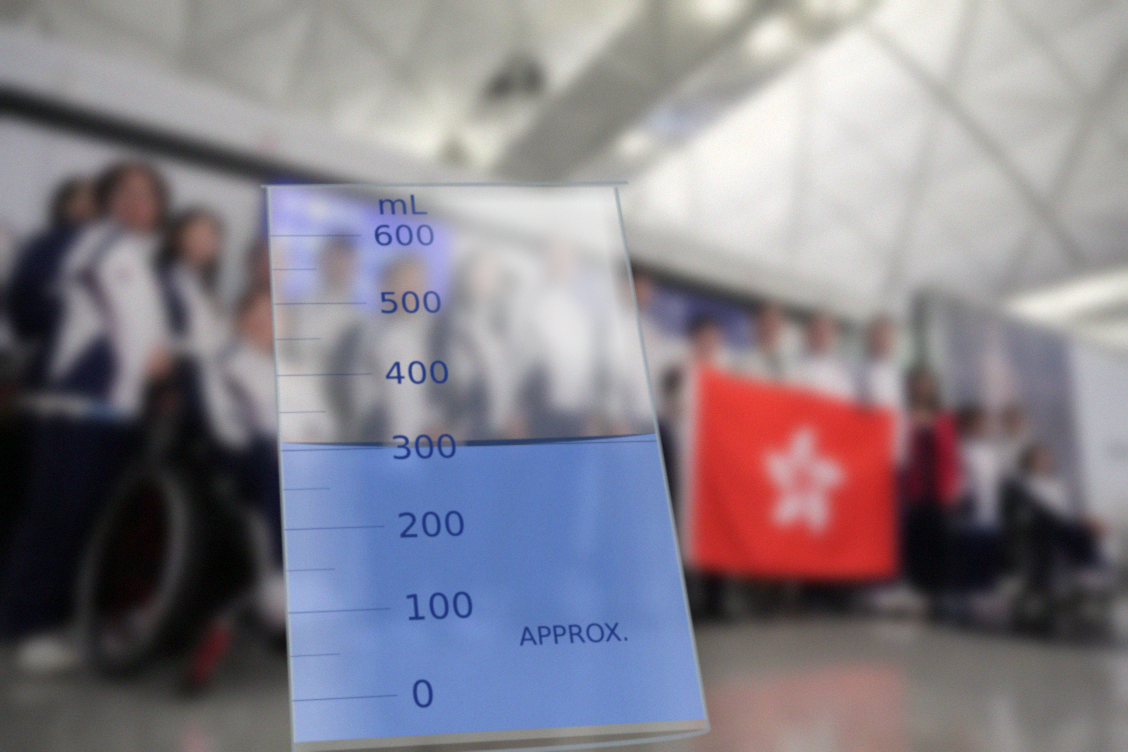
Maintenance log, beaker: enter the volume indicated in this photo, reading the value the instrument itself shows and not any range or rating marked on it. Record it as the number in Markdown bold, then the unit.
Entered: **300** mL
